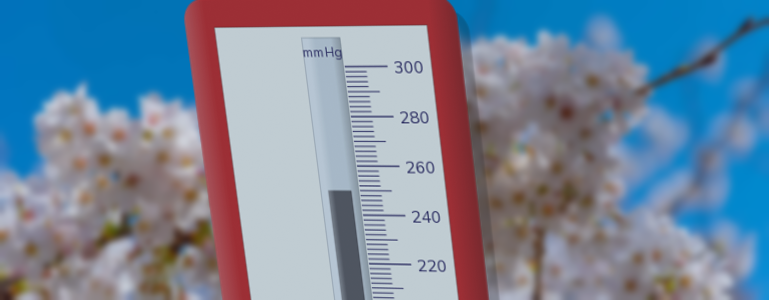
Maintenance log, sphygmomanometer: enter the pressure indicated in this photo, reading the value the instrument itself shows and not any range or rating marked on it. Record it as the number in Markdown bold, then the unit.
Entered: **250** mmHg
